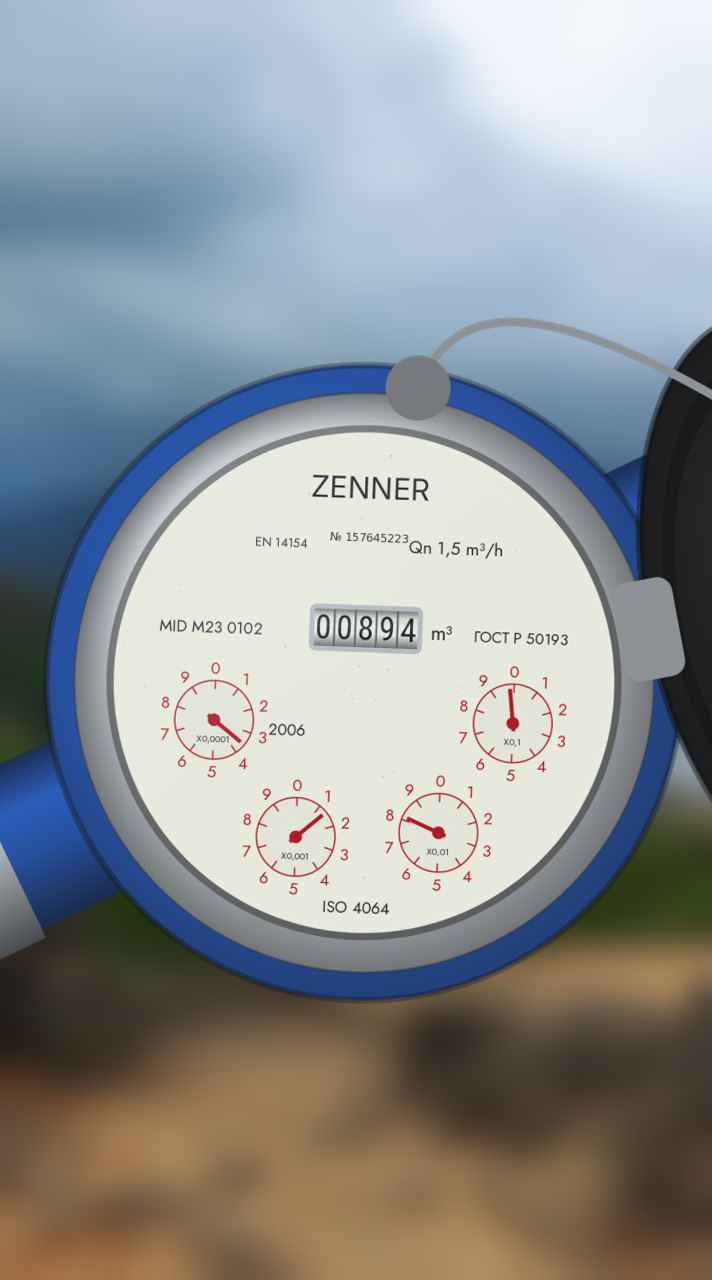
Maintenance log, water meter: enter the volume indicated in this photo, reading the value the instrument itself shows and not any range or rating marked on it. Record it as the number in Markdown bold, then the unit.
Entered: **893.9813** m³
